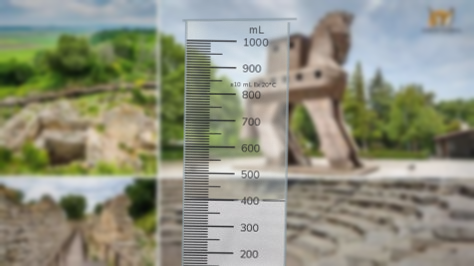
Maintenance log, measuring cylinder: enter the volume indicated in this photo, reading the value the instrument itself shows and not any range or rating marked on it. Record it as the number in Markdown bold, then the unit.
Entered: **400** mL
